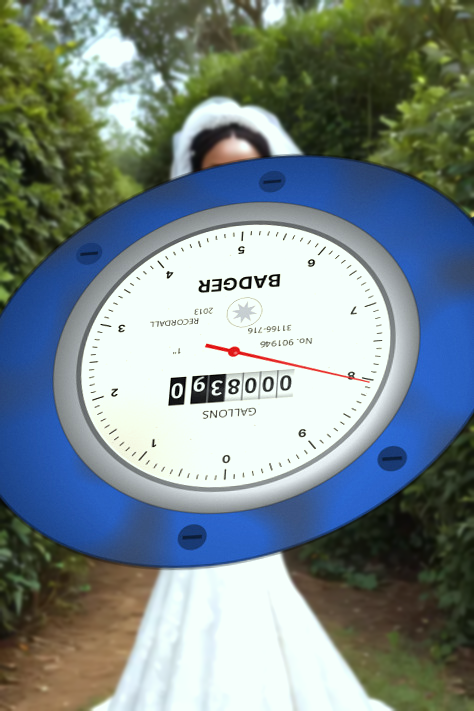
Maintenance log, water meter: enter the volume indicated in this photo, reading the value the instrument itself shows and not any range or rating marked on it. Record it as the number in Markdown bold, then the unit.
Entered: **8388.0** gal
